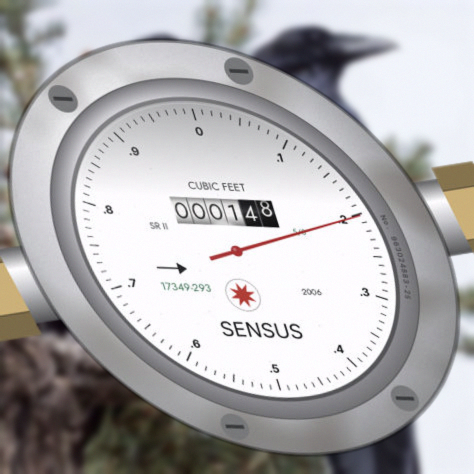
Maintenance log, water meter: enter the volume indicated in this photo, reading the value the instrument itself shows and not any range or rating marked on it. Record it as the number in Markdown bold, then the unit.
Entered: **148.20** ft³
